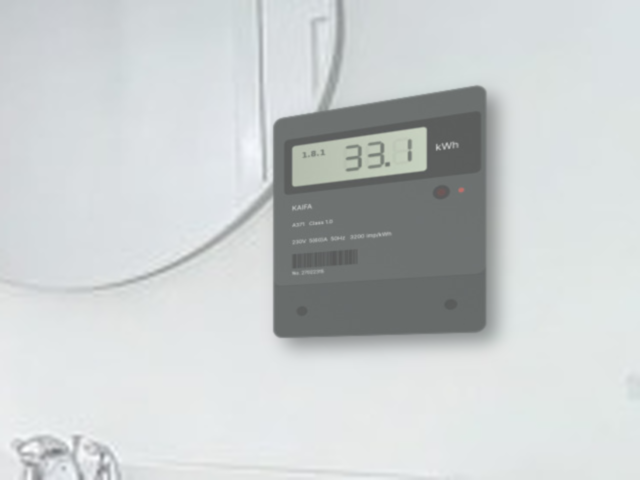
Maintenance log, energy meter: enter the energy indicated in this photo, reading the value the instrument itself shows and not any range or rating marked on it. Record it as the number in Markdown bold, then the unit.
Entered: **33.1** kWh
